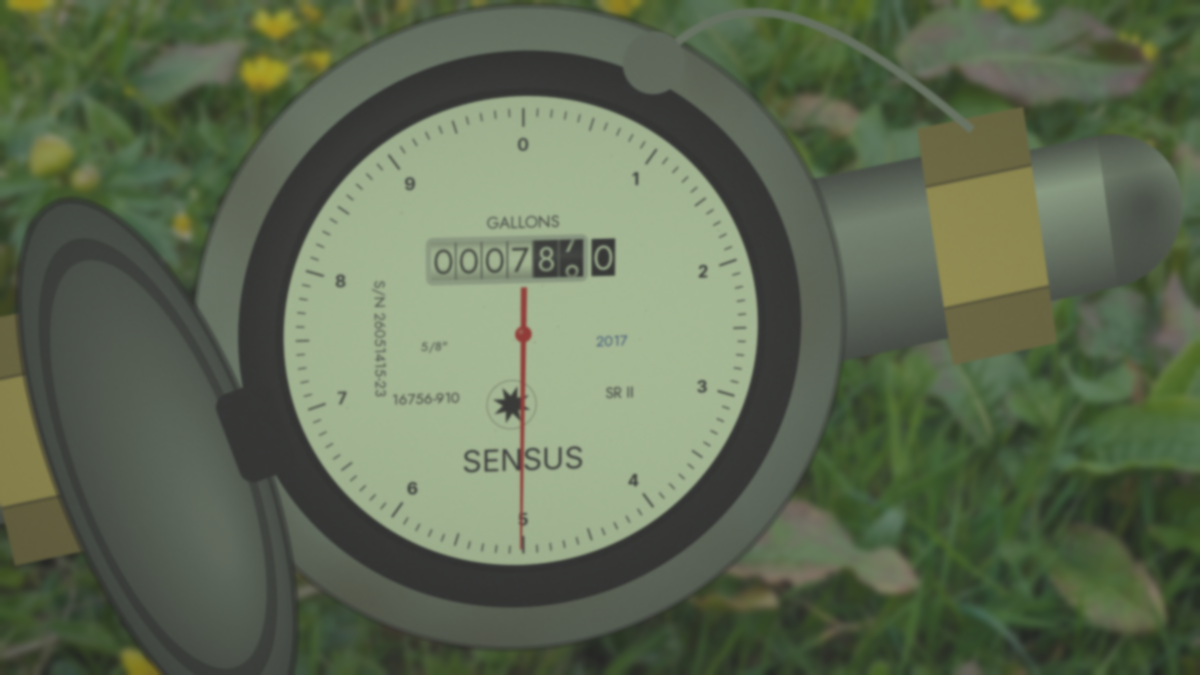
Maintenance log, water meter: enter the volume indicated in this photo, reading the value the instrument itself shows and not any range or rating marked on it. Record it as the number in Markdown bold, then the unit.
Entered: **7875.0** gal
